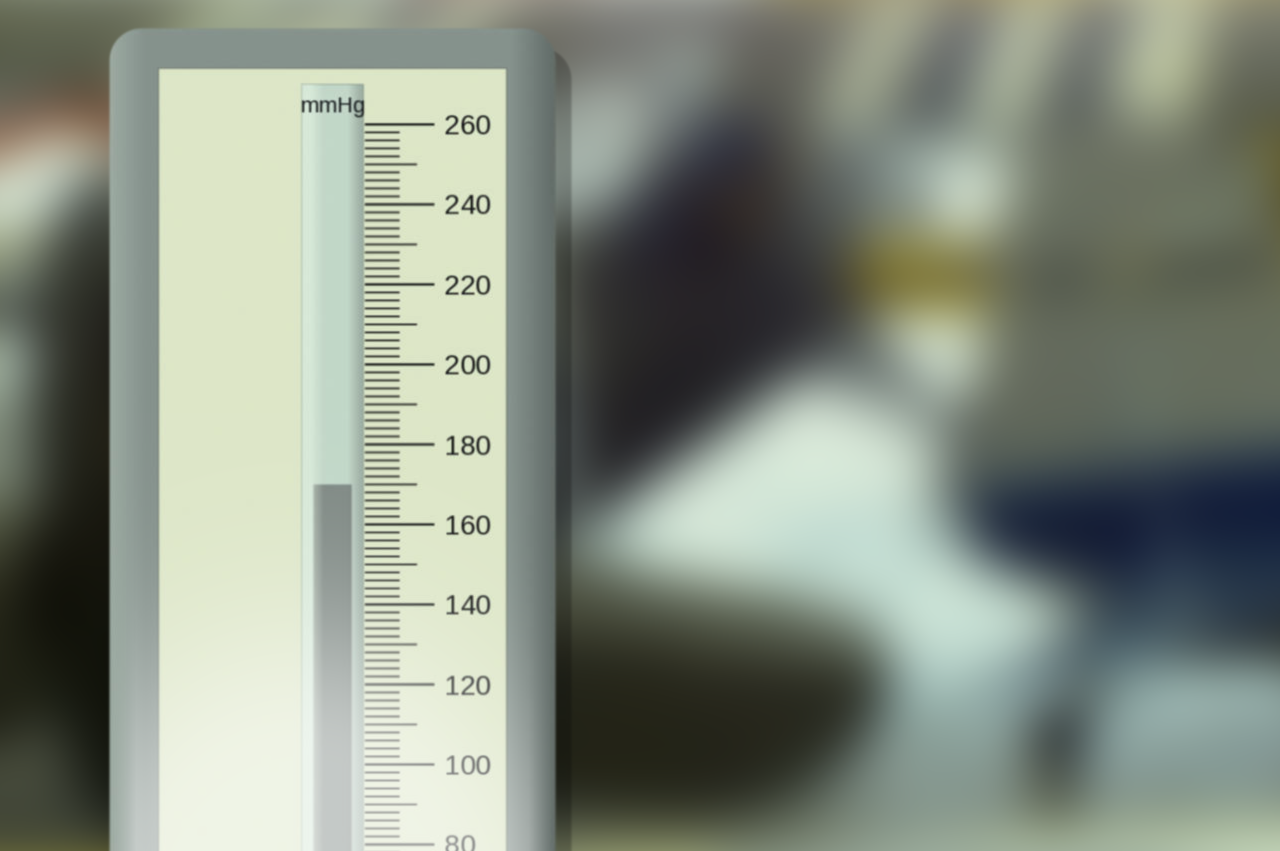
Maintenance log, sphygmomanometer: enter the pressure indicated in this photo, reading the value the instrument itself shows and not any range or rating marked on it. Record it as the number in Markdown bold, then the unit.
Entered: **170** mmHg
